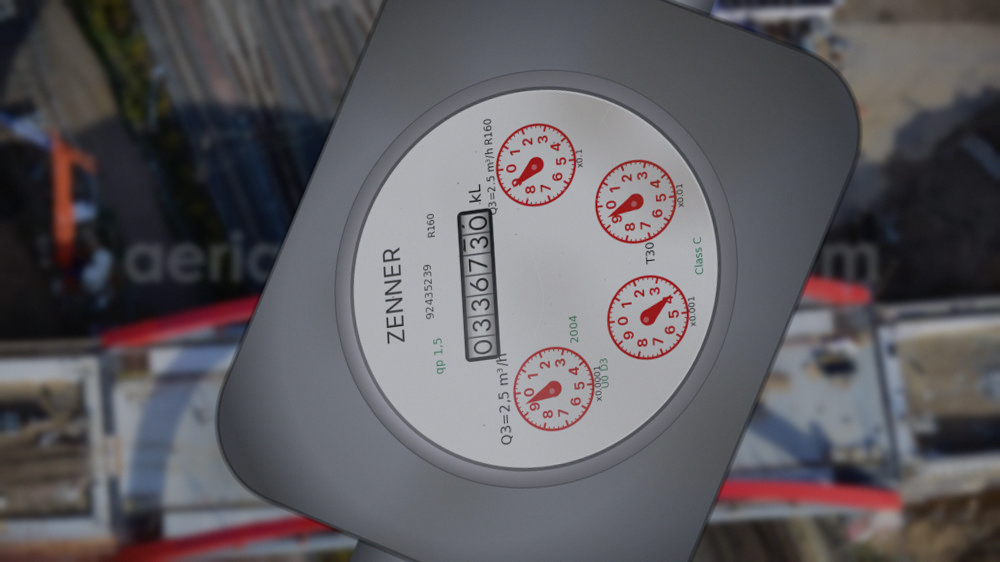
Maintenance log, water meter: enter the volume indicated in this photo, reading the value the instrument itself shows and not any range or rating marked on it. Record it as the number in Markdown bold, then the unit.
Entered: **336729.8939** kL
